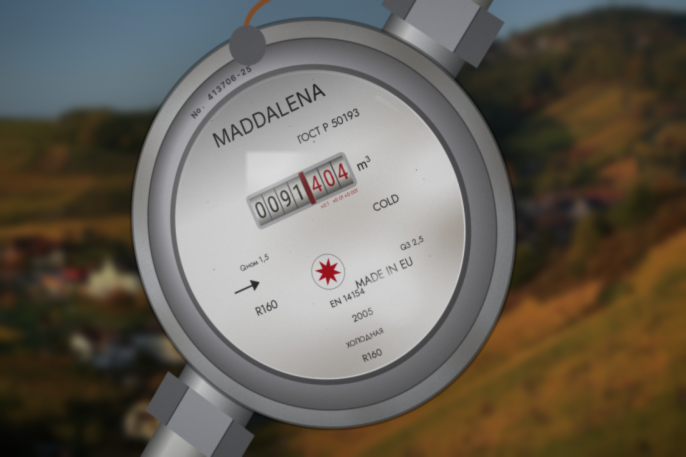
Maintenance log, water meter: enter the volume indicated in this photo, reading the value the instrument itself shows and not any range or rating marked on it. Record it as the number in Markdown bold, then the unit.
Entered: **91.404** m³
